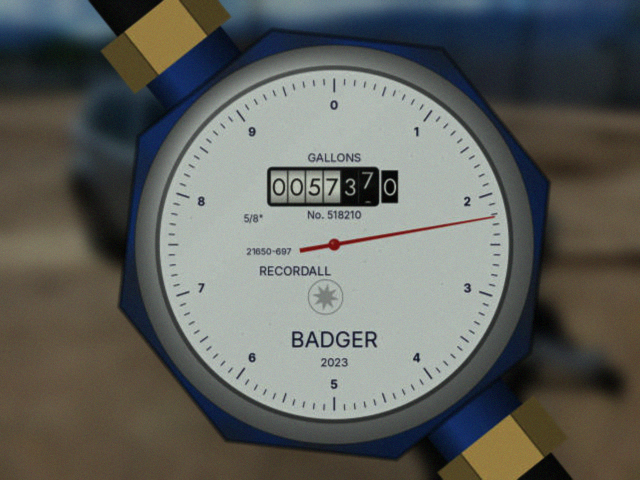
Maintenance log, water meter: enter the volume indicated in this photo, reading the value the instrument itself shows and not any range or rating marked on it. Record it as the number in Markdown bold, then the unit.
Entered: **57372.2** gal
